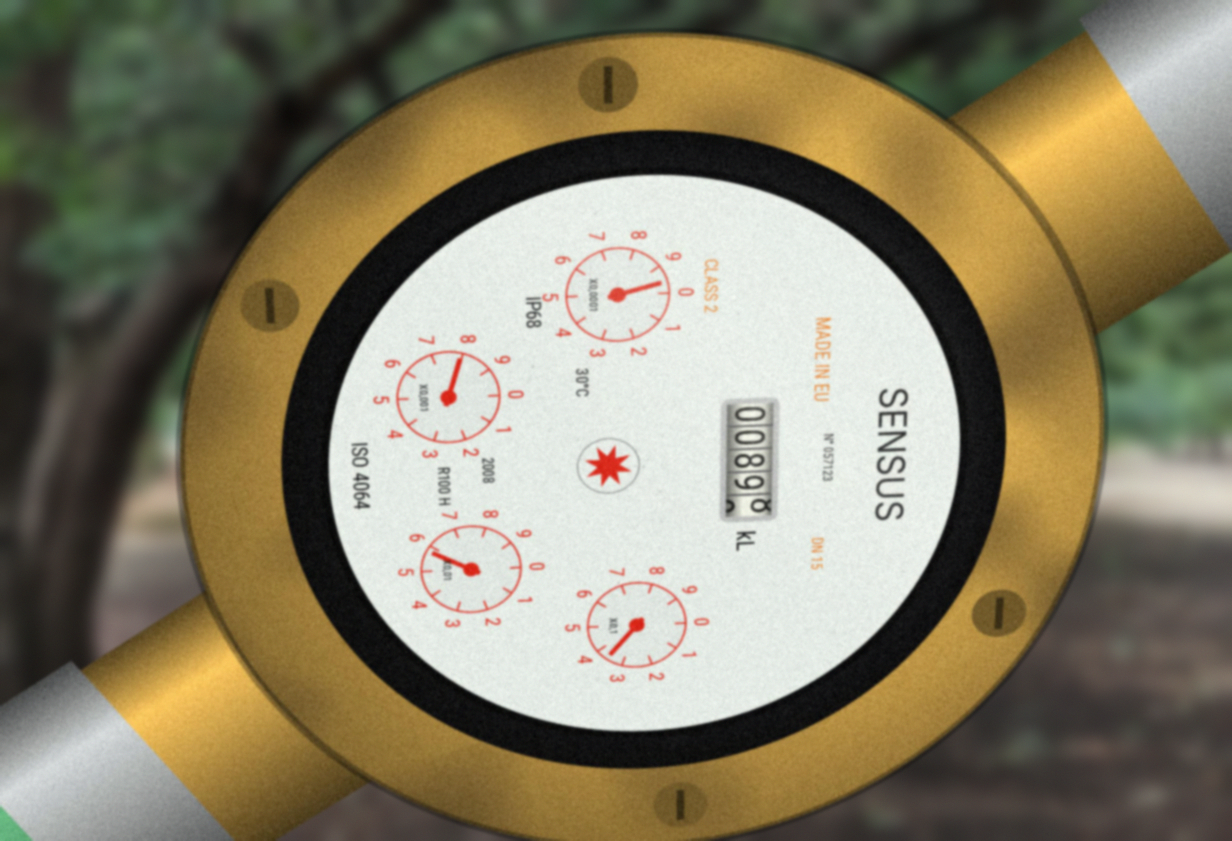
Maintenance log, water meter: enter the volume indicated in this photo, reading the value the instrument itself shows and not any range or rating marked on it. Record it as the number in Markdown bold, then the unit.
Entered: **898.3579** kL
